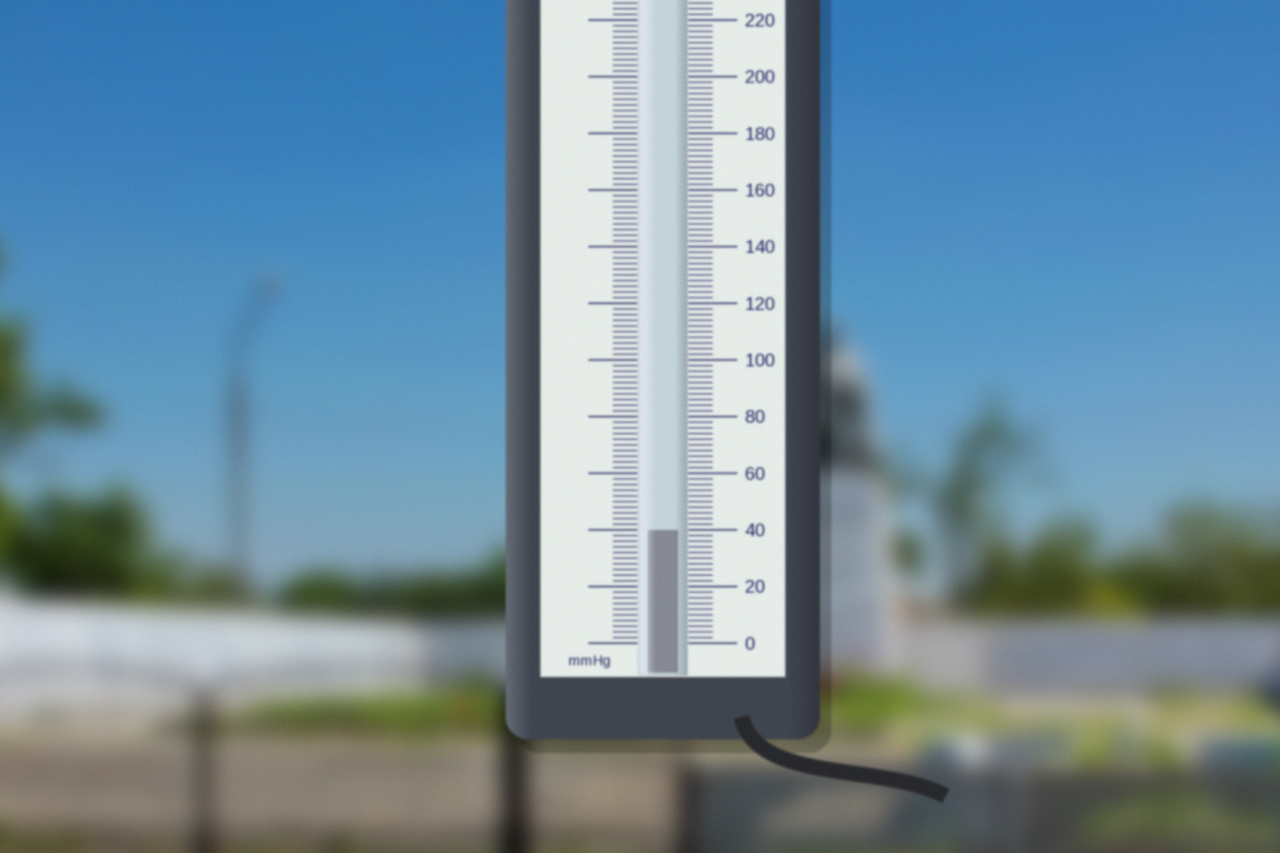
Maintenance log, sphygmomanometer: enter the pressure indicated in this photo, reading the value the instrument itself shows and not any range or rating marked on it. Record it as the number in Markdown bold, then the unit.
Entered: **40** mmHg
